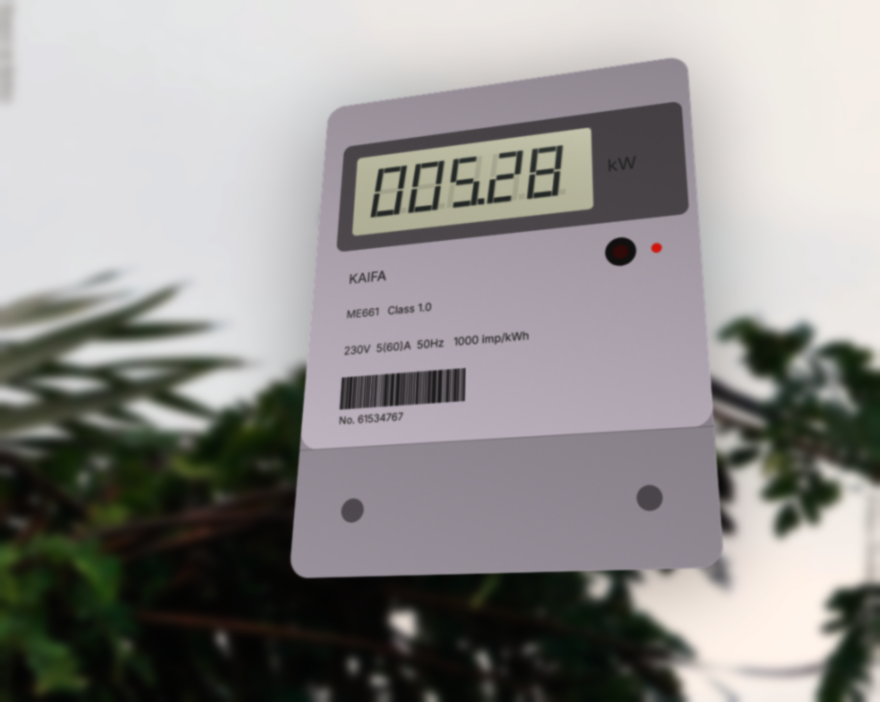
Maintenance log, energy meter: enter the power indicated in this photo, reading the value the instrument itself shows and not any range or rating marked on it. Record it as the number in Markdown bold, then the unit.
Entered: **5.28** kW
